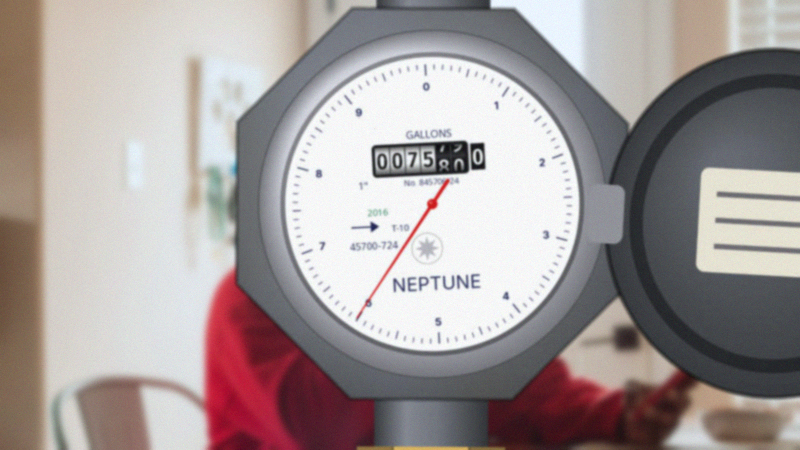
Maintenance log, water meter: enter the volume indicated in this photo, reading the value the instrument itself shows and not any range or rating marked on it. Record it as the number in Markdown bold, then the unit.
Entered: **75796.0** gal
